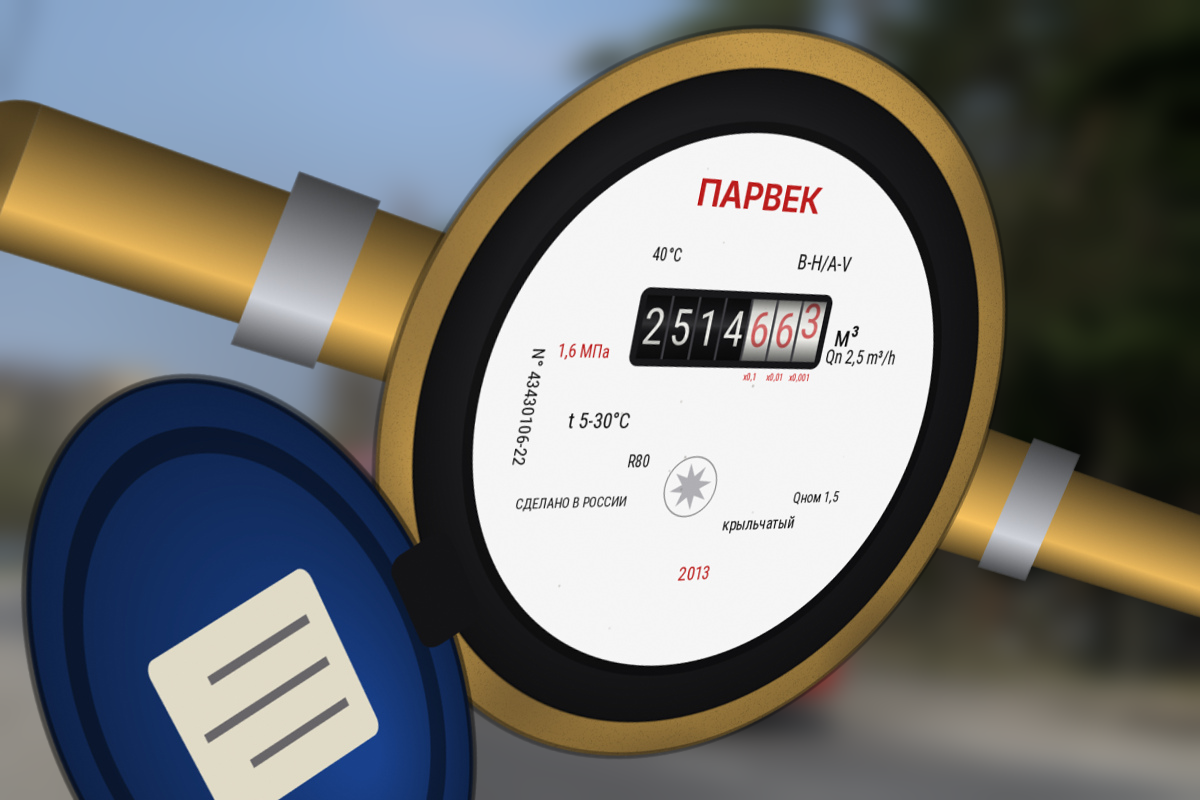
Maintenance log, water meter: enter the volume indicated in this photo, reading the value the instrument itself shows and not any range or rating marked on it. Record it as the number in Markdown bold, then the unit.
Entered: **2514.663** m³
